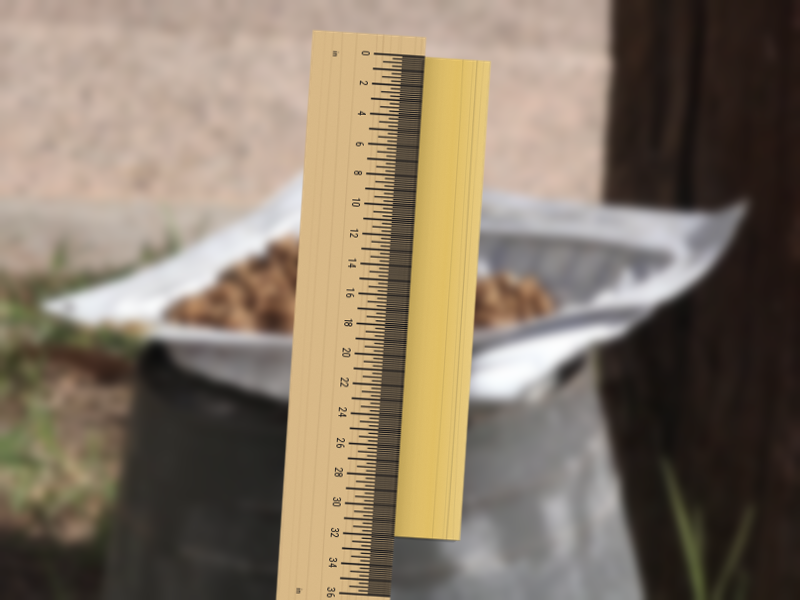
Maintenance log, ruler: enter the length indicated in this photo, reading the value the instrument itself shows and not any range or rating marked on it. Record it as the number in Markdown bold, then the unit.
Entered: **32** in
